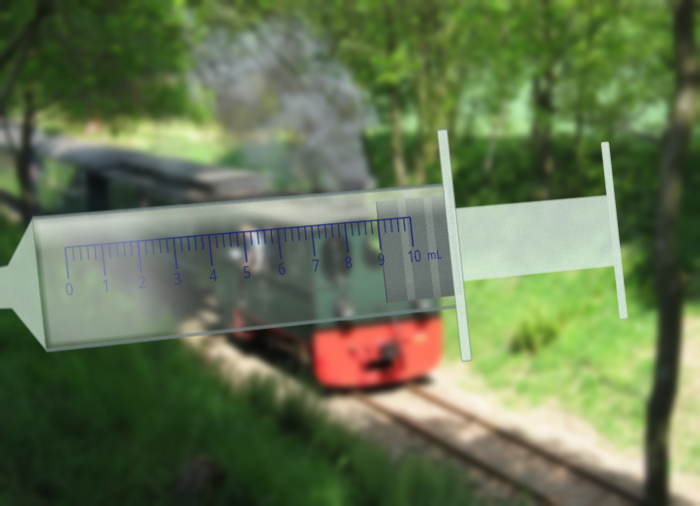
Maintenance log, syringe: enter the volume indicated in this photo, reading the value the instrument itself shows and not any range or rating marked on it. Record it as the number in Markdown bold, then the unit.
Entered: **9** mL
